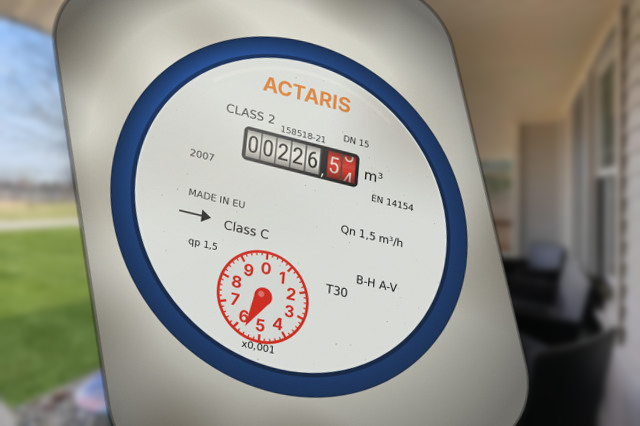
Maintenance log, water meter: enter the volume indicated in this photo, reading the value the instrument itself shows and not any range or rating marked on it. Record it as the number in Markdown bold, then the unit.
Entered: **226.535** m³
